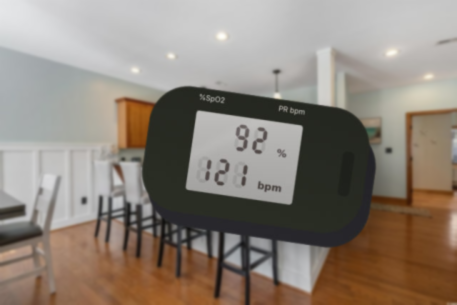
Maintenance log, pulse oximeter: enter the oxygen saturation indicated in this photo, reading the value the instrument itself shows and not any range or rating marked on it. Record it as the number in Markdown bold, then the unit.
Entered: **92** %
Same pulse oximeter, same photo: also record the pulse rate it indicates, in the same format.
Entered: **121** bpm
